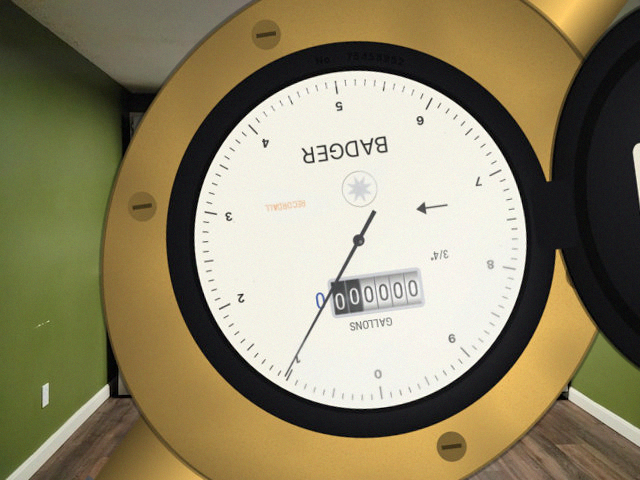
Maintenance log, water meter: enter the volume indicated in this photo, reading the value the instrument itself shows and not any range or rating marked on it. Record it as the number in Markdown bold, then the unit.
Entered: **1.0** gal
